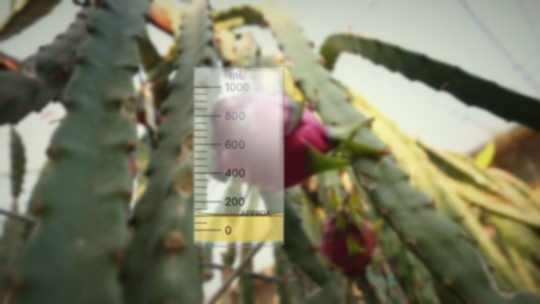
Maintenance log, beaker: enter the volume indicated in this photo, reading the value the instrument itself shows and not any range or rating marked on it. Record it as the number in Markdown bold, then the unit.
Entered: **100** mL
